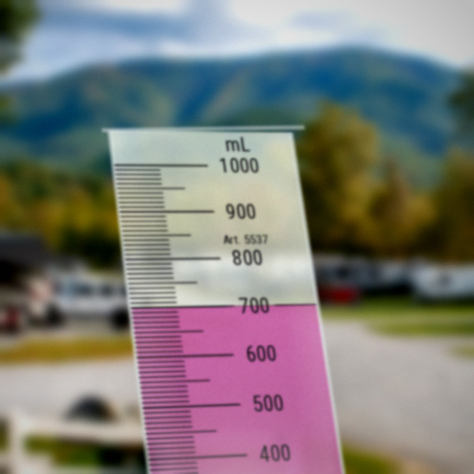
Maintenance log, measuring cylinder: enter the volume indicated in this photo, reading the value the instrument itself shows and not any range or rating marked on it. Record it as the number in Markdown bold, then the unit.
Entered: **700** mL
